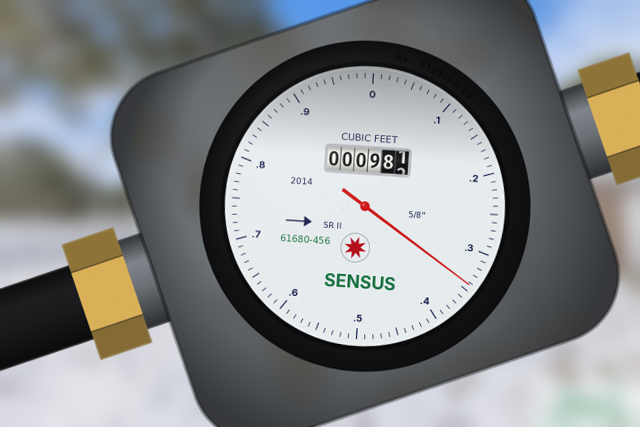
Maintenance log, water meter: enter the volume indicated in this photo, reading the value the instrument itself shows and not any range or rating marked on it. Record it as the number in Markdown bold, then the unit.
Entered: **981.34** ft³
